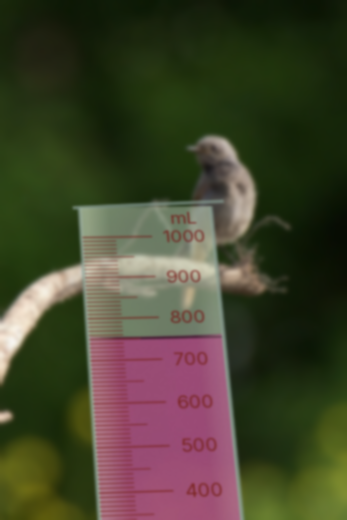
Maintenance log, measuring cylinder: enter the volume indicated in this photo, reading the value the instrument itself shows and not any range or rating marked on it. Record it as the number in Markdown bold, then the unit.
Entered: **750** mL
